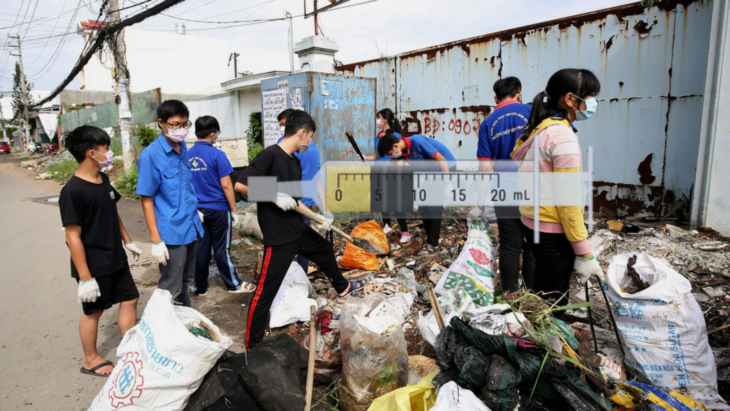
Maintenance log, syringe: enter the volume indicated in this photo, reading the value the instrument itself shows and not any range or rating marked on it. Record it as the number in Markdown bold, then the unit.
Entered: **4** mL
